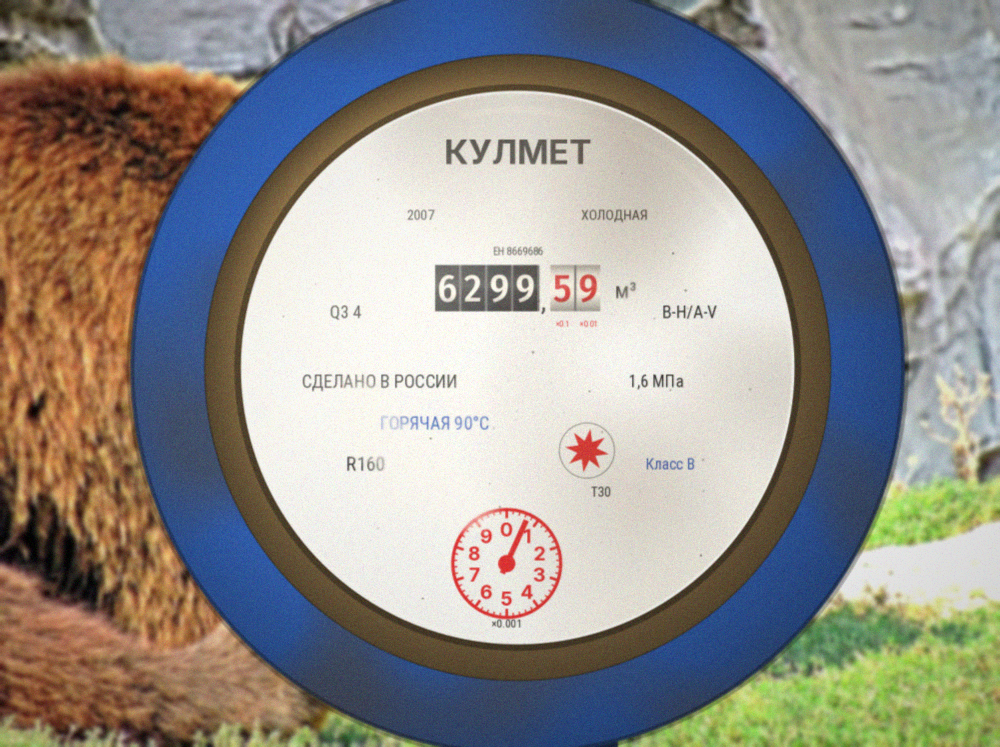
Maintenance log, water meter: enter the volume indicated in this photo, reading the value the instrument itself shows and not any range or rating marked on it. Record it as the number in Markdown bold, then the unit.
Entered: **6299.590** m³
